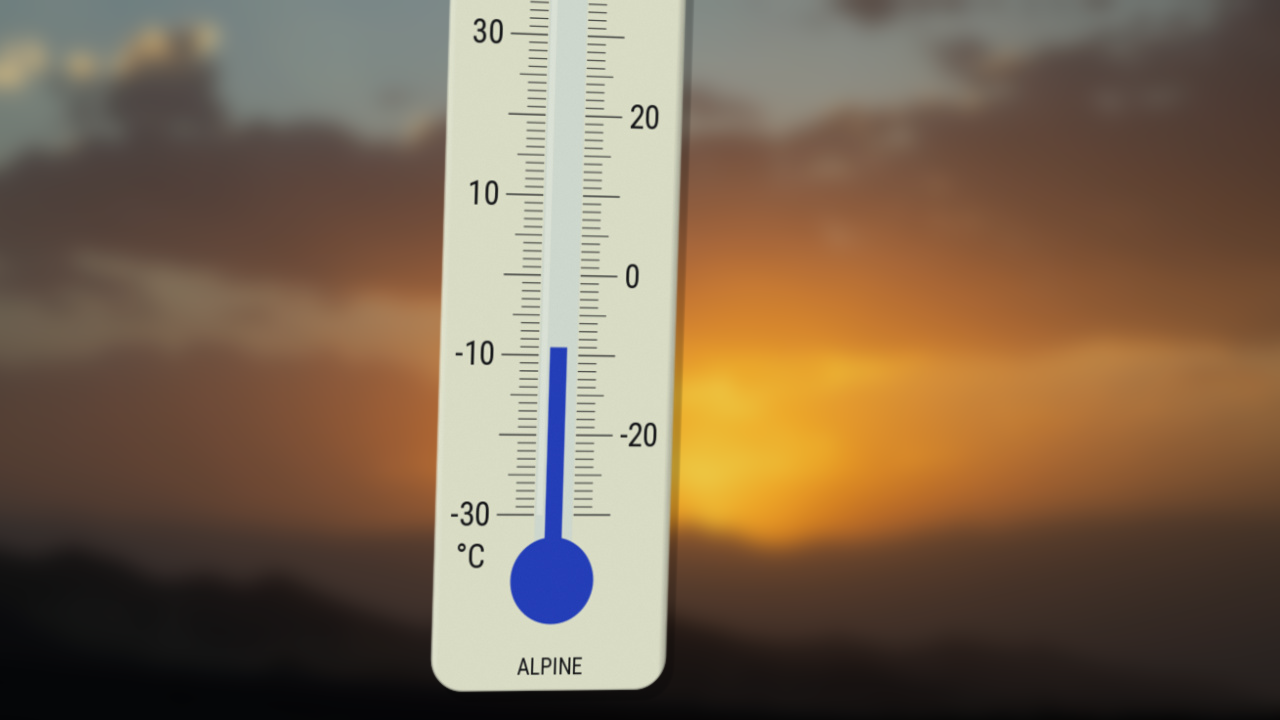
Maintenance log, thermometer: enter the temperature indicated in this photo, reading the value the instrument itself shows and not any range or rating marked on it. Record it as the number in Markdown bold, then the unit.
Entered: **-9** °C
